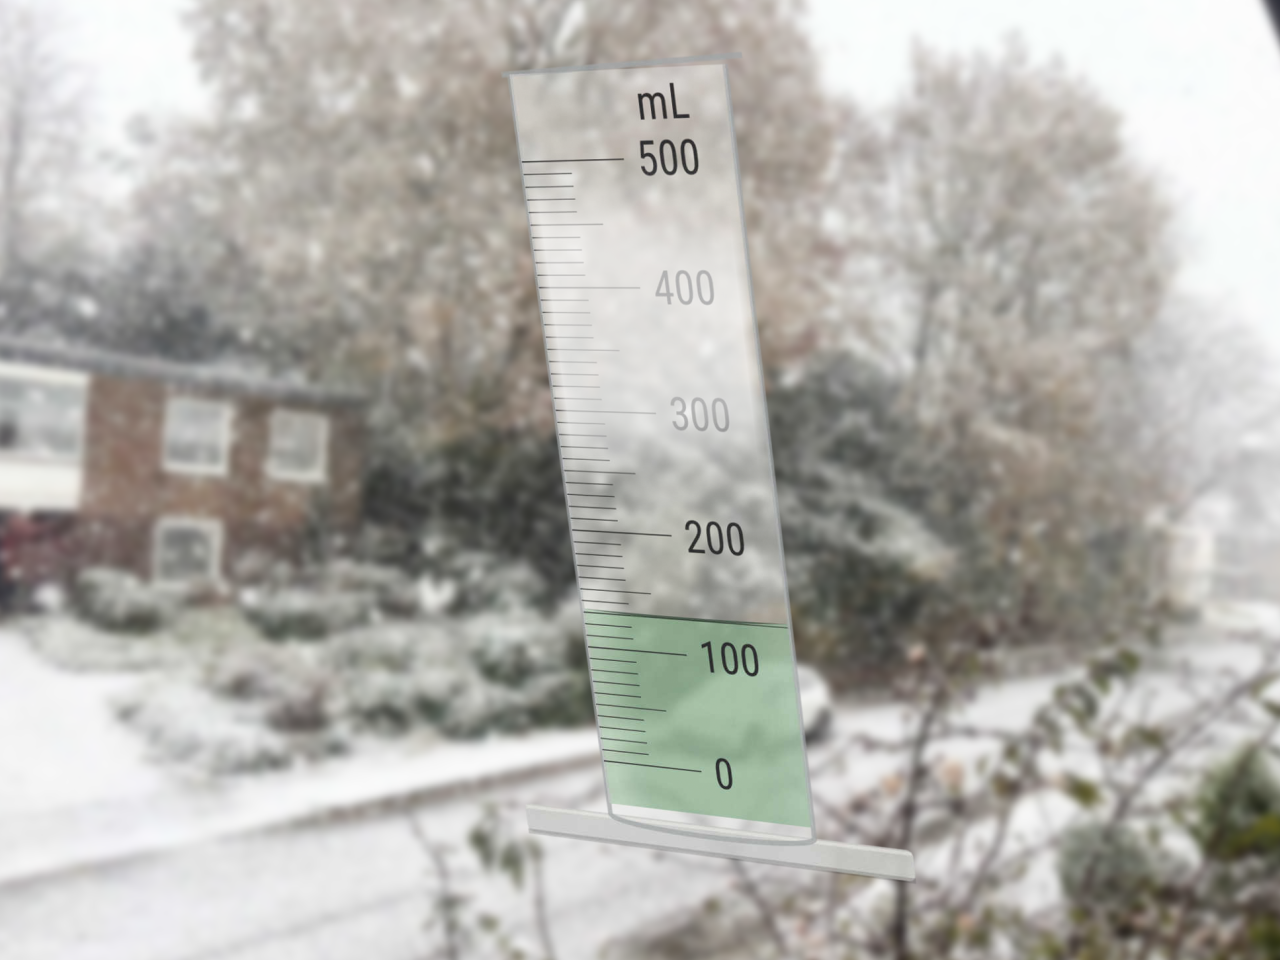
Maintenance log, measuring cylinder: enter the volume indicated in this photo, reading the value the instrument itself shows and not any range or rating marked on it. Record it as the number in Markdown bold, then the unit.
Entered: **130** mL
